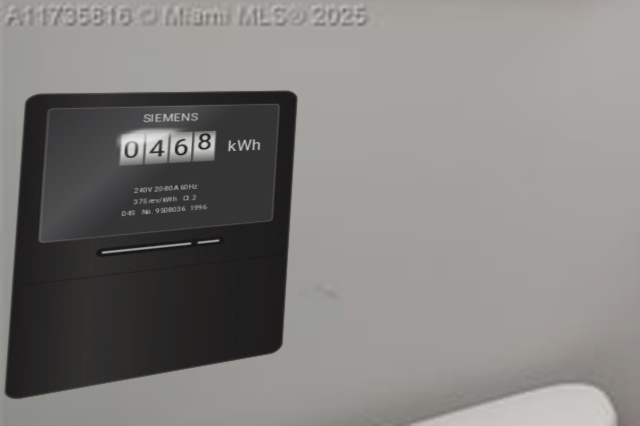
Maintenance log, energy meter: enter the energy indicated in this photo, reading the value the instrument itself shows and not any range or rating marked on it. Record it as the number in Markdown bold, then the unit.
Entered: **468** kWh
